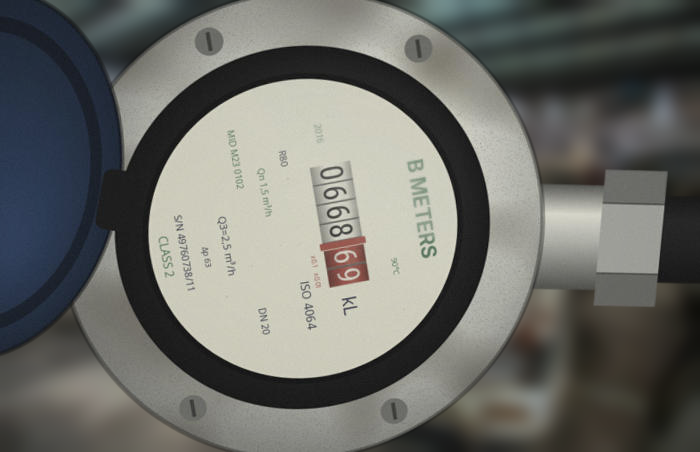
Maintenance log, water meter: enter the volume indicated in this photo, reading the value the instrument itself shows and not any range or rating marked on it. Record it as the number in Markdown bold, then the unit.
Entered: **668.69** kL
